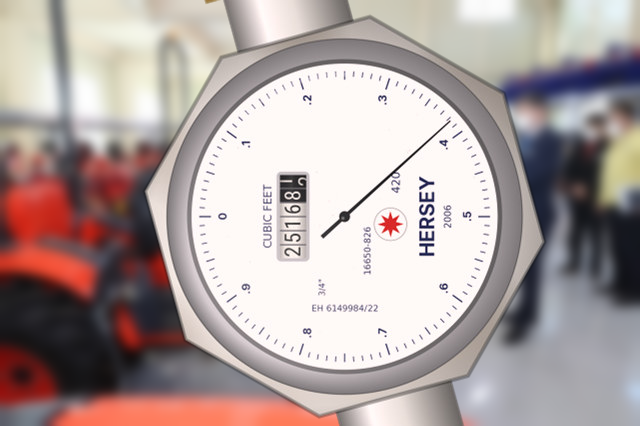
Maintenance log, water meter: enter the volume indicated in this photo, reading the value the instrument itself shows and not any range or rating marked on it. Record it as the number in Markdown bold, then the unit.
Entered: **251681.38** ft³
